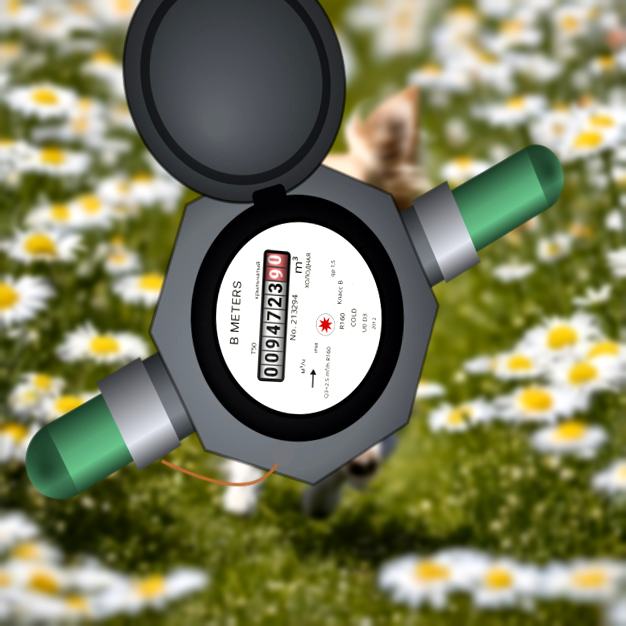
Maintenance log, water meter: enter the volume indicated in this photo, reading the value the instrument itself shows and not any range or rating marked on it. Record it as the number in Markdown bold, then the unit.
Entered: **94723.90** m³
